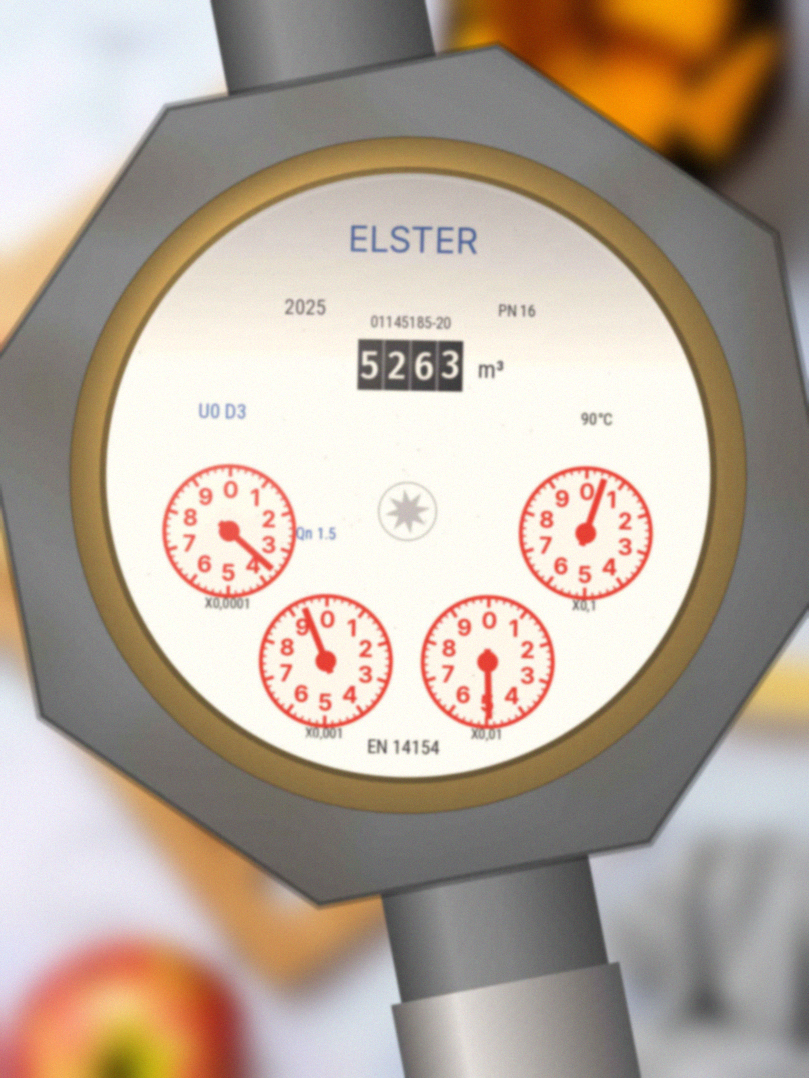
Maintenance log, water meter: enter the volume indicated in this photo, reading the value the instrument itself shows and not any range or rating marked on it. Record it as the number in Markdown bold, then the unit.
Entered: **5263.0493** m³
